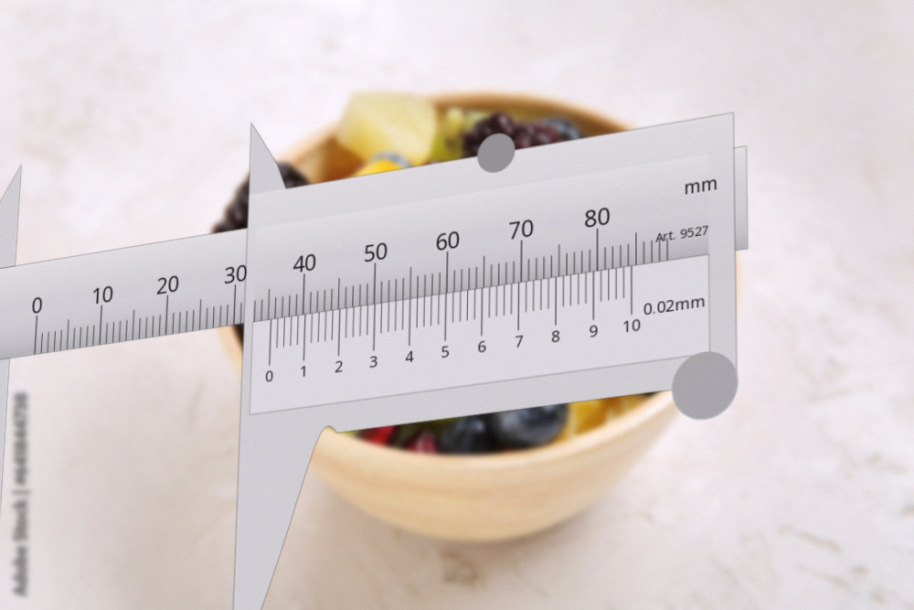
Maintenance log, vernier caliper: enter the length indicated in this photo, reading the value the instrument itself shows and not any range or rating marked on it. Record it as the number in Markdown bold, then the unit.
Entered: **35.4** mm
